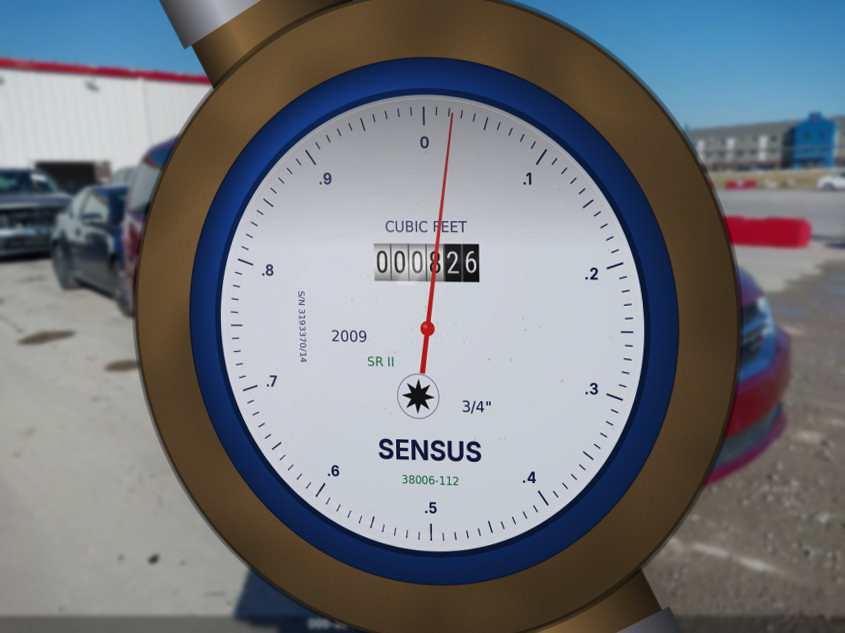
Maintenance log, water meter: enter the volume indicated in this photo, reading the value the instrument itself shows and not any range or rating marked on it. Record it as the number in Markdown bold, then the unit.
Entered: **826.02** ft³
